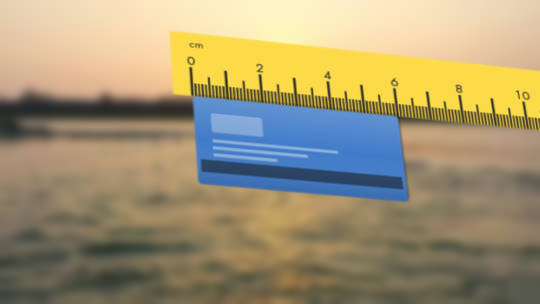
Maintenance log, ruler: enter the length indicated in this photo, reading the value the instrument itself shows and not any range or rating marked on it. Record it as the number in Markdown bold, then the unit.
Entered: **6** cm
